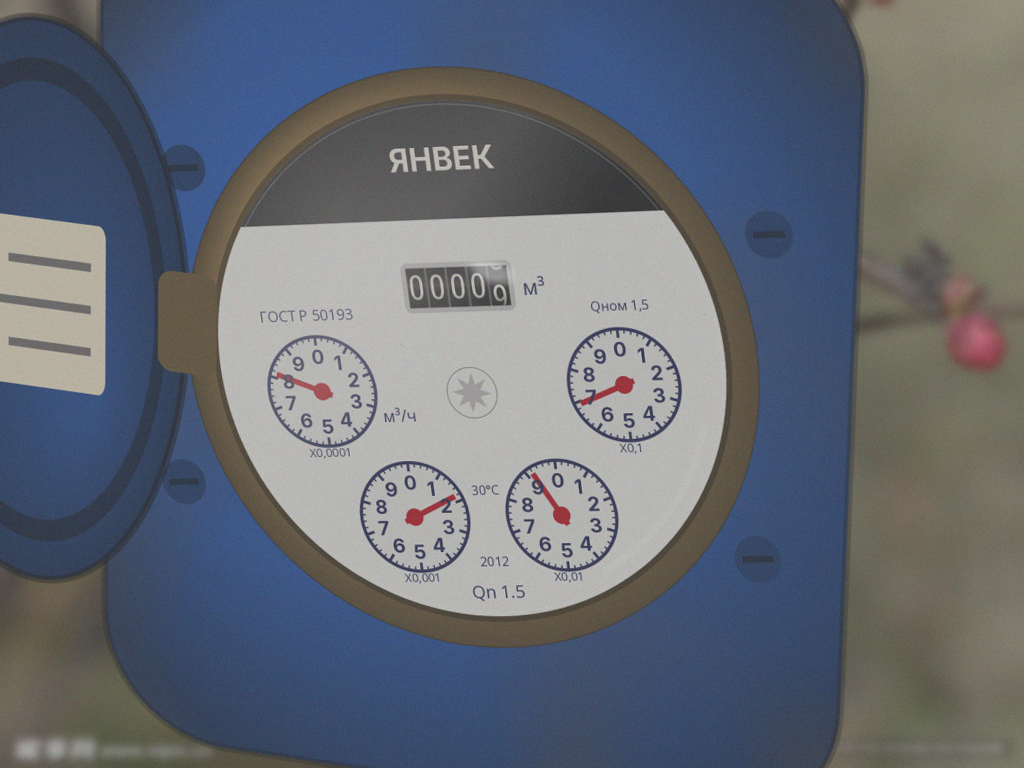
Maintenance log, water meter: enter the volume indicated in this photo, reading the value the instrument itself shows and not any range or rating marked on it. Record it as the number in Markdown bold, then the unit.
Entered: **8.6918** m³
